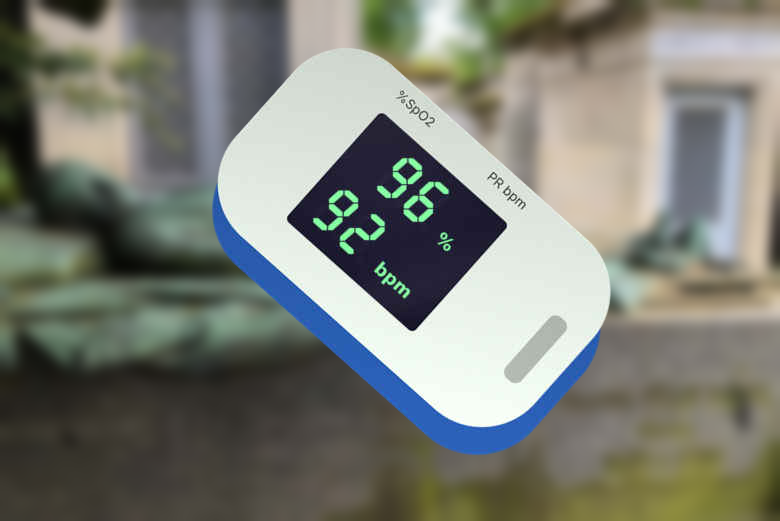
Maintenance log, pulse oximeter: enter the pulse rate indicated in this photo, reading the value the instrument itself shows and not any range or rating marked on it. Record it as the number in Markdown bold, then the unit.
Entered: **92** bpm
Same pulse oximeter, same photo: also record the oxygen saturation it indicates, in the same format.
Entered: **96** %
